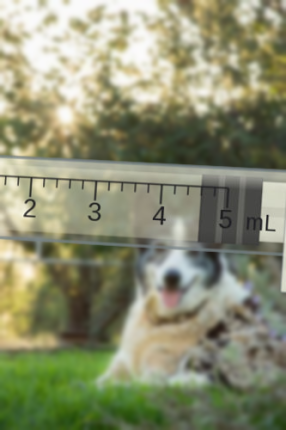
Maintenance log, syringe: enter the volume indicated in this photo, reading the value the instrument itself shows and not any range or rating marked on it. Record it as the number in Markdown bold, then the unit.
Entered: **4.6** mL
